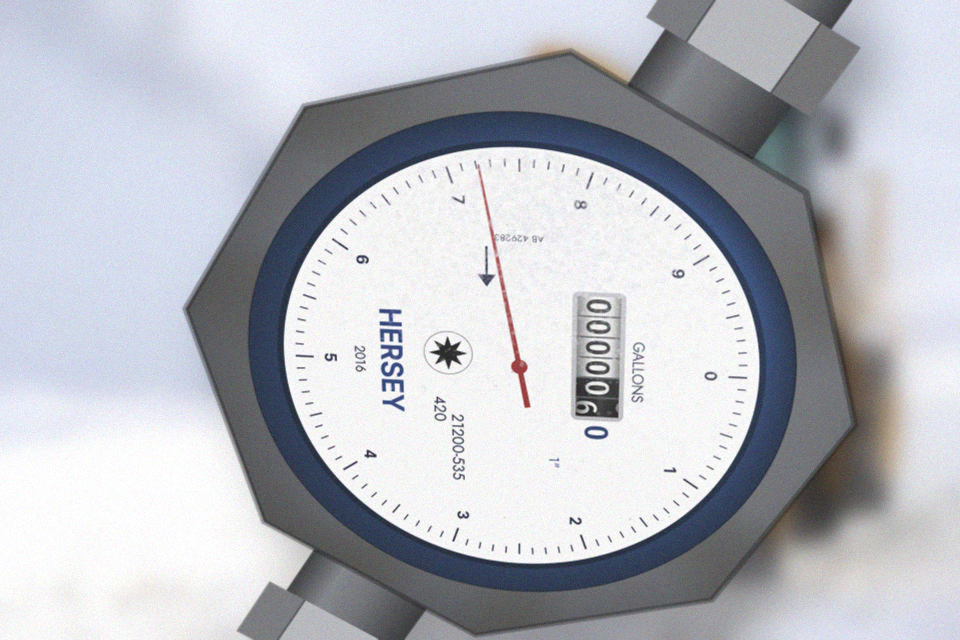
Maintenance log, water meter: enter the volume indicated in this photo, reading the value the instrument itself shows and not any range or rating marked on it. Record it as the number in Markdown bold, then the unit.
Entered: **57.2** gal
